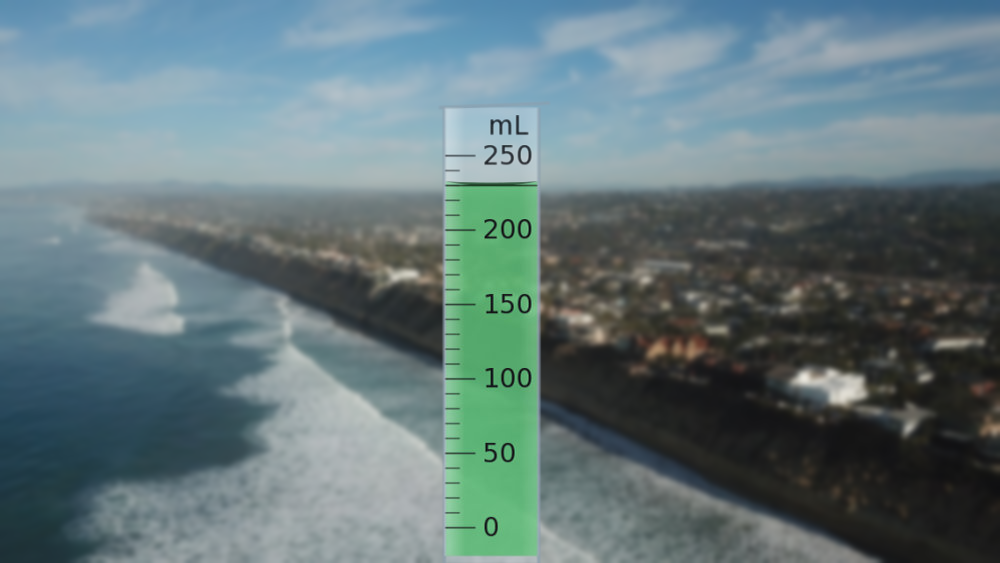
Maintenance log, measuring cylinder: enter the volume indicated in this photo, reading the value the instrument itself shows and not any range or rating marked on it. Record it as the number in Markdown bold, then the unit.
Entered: **230** mL
